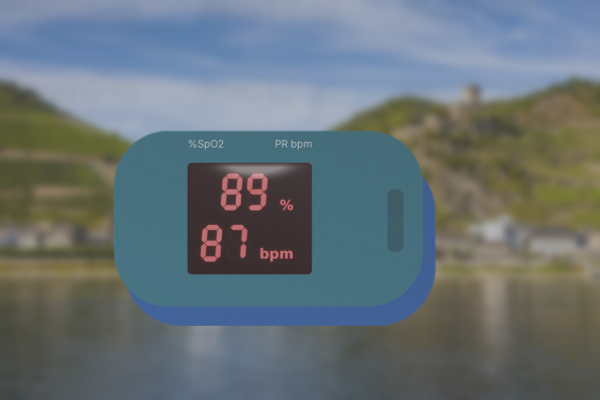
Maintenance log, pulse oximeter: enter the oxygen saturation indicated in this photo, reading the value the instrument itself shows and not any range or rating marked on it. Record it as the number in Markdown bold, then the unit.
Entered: **89** %
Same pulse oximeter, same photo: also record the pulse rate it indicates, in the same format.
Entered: **87** bpm
